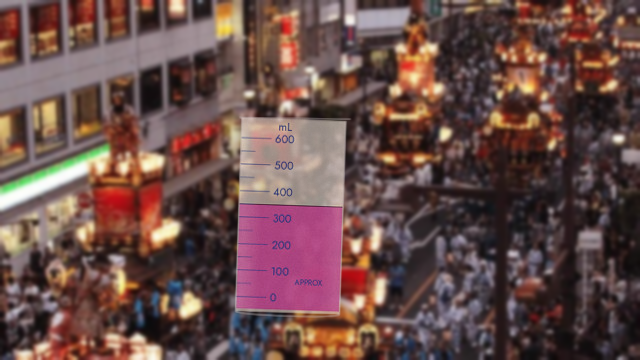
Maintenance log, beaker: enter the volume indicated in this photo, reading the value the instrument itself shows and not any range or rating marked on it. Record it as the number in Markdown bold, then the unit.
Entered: **350** mL
